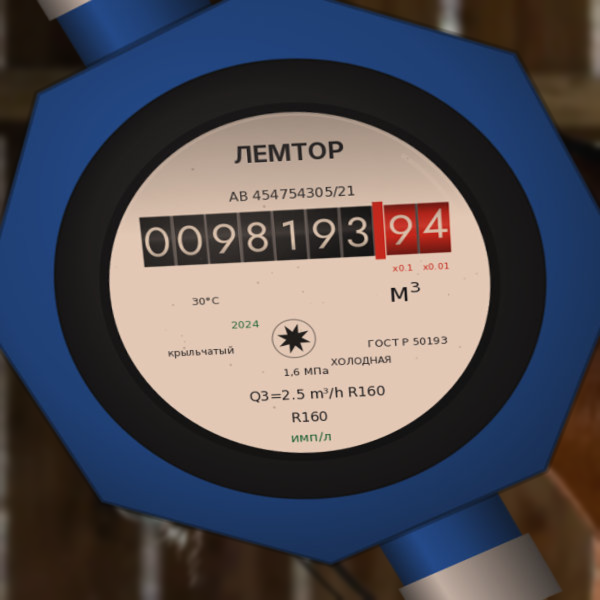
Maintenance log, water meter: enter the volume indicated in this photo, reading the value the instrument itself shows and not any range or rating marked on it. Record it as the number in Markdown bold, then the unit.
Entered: **98193.94** m³
